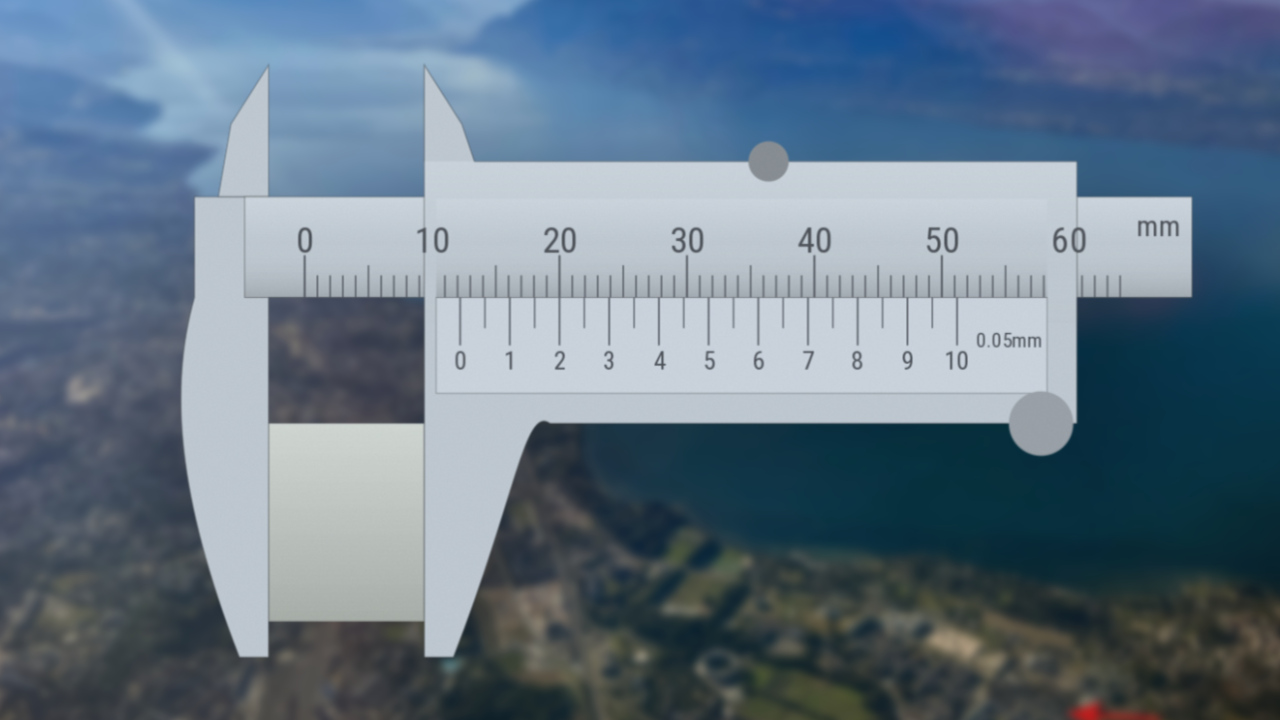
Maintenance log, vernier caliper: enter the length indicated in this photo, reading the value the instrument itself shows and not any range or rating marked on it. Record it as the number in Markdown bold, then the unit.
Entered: **12.2** mm
